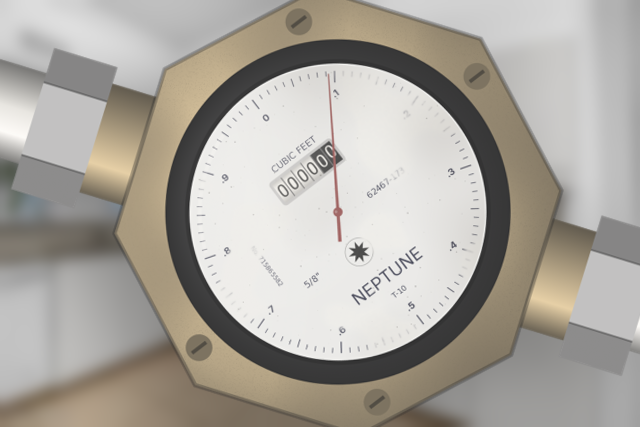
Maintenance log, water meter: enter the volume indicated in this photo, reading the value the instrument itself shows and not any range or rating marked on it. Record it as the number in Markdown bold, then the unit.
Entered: **0.09** ft³
